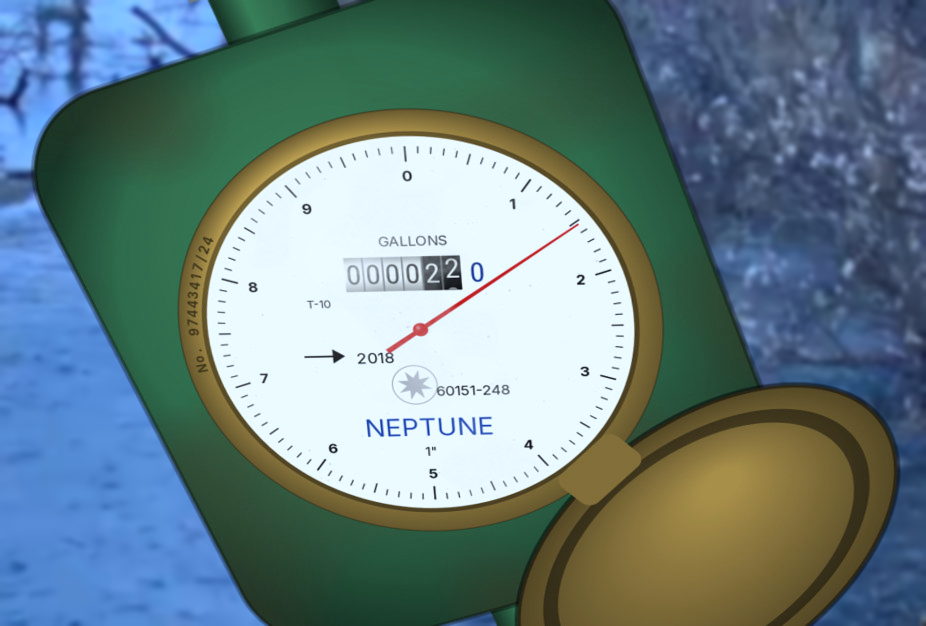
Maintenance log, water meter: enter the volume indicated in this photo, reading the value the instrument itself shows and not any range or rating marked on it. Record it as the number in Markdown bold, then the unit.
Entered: **221.5** gal
